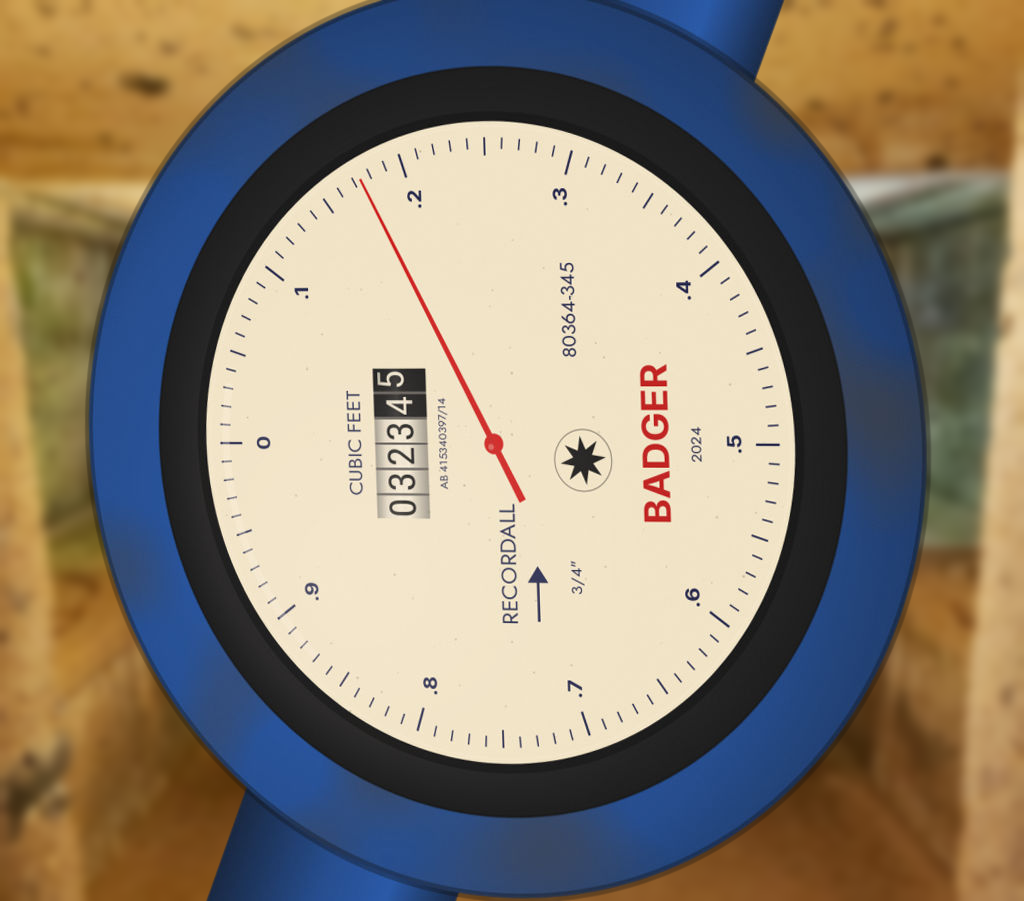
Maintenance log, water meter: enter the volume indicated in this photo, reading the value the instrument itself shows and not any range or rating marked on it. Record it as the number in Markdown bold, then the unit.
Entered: **32345.17** ft³
